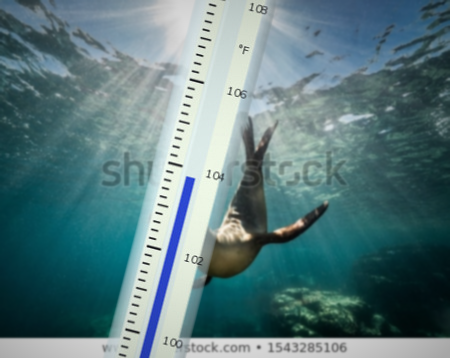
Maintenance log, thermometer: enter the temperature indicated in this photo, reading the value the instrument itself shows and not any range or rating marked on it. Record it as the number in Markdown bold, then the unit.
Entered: **103.8** °F
